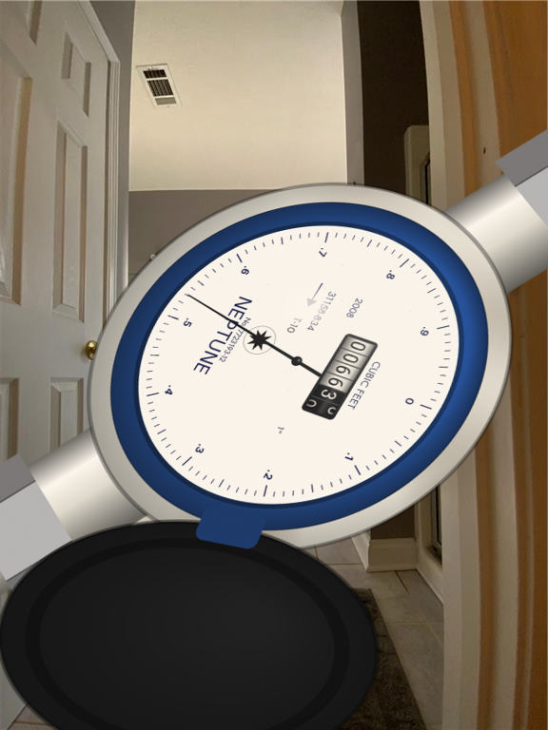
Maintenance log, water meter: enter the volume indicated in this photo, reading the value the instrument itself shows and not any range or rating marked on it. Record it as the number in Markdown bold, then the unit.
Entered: **6638.53** ft³
